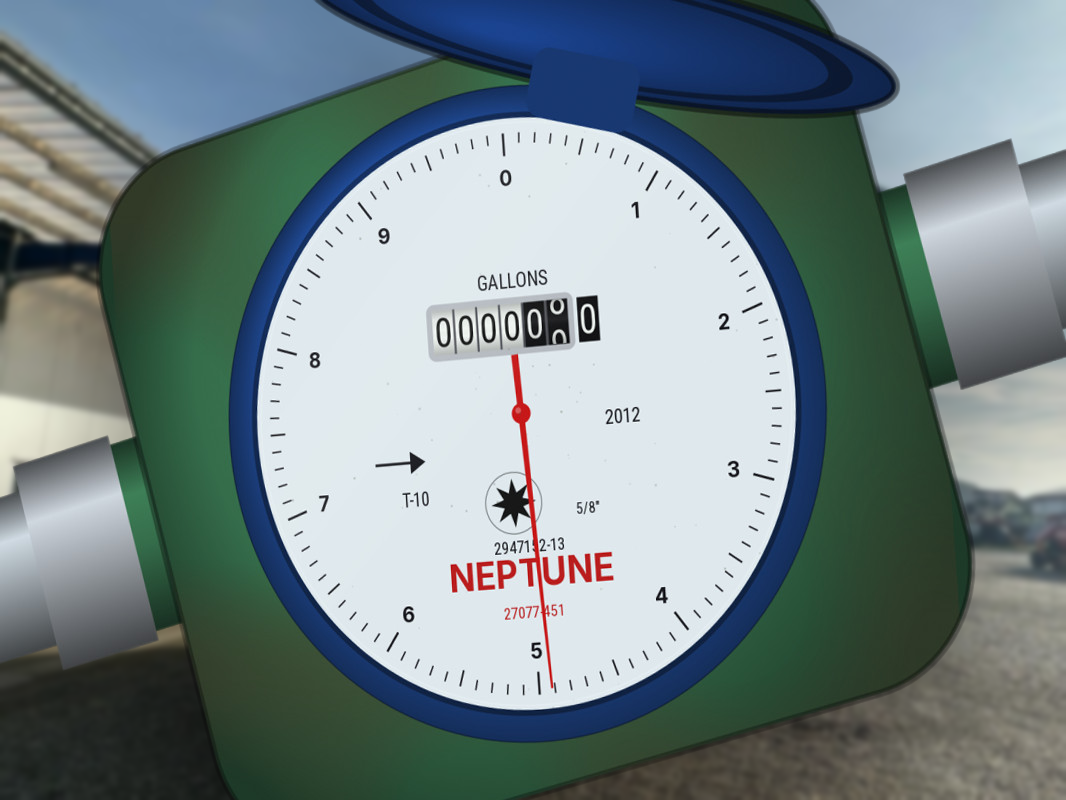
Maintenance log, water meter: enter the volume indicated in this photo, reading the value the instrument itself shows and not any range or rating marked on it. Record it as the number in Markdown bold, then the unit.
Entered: **84.9** gal
